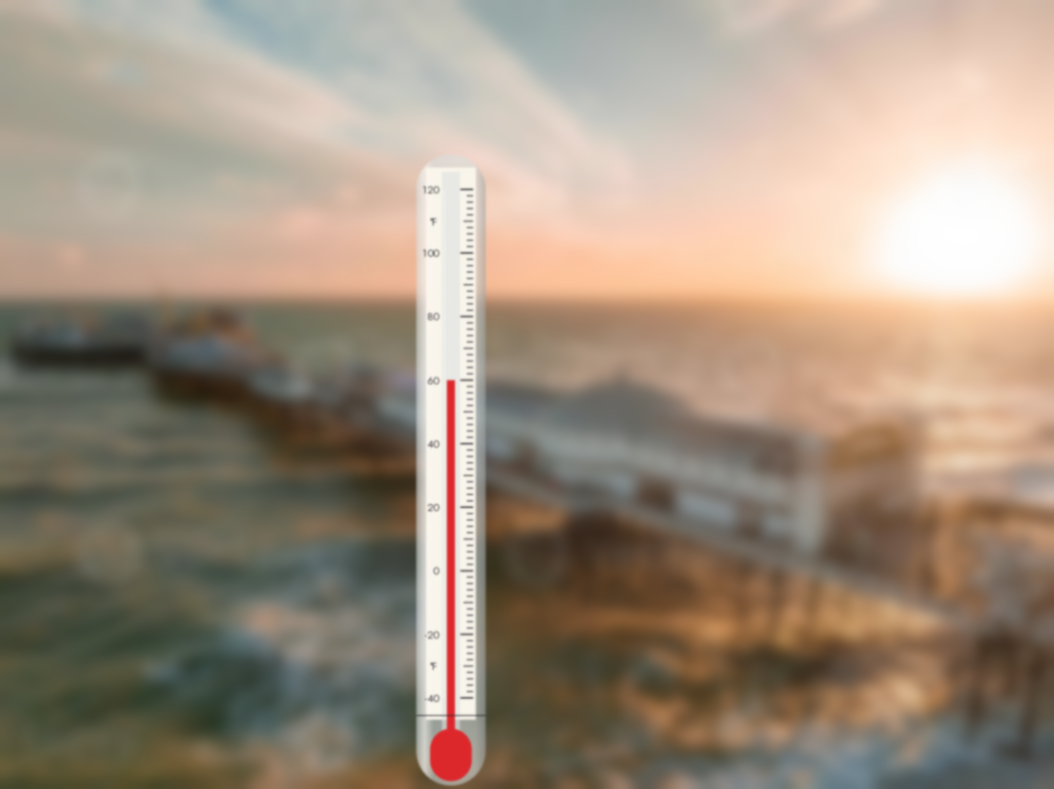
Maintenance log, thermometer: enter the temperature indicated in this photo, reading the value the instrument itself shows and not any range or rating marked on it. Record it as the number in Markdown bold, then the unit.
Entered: **60** °F
